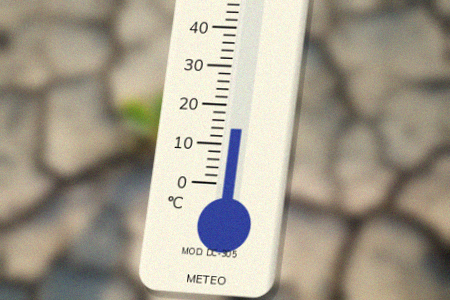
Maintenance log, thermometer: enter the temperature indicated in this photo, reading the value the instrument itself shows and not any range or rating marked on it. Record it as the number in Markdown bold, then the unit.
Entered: **14** °C
